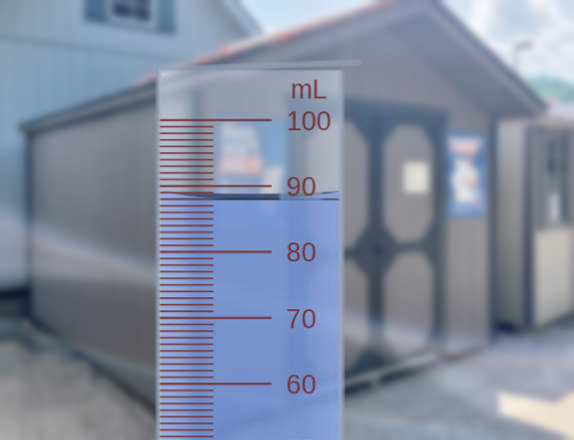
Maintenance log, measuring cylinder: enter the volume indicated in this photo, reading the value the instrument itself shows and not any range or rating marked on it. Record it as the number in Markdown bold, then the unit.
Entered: **88** mL
